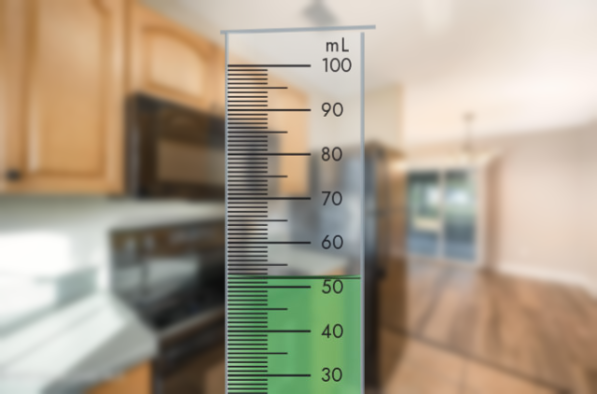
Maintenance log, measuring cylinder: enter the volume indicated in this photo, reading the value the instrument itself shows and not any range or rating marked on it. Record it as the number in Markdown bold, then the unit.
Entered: **52** mL
